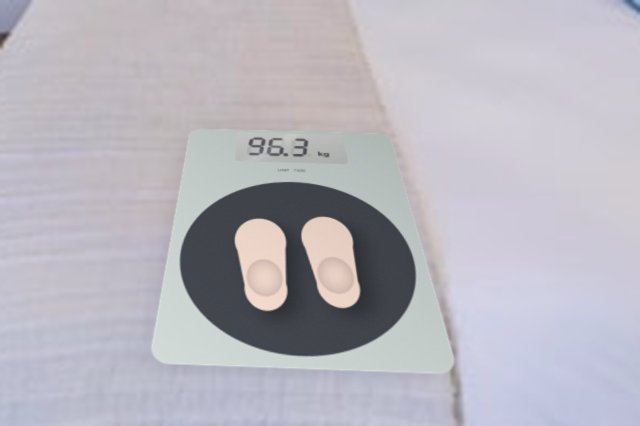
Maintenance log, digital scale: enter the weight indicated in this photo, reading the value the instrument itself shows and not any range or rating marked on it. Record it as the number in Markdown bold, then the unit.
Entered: **96.3** kg
